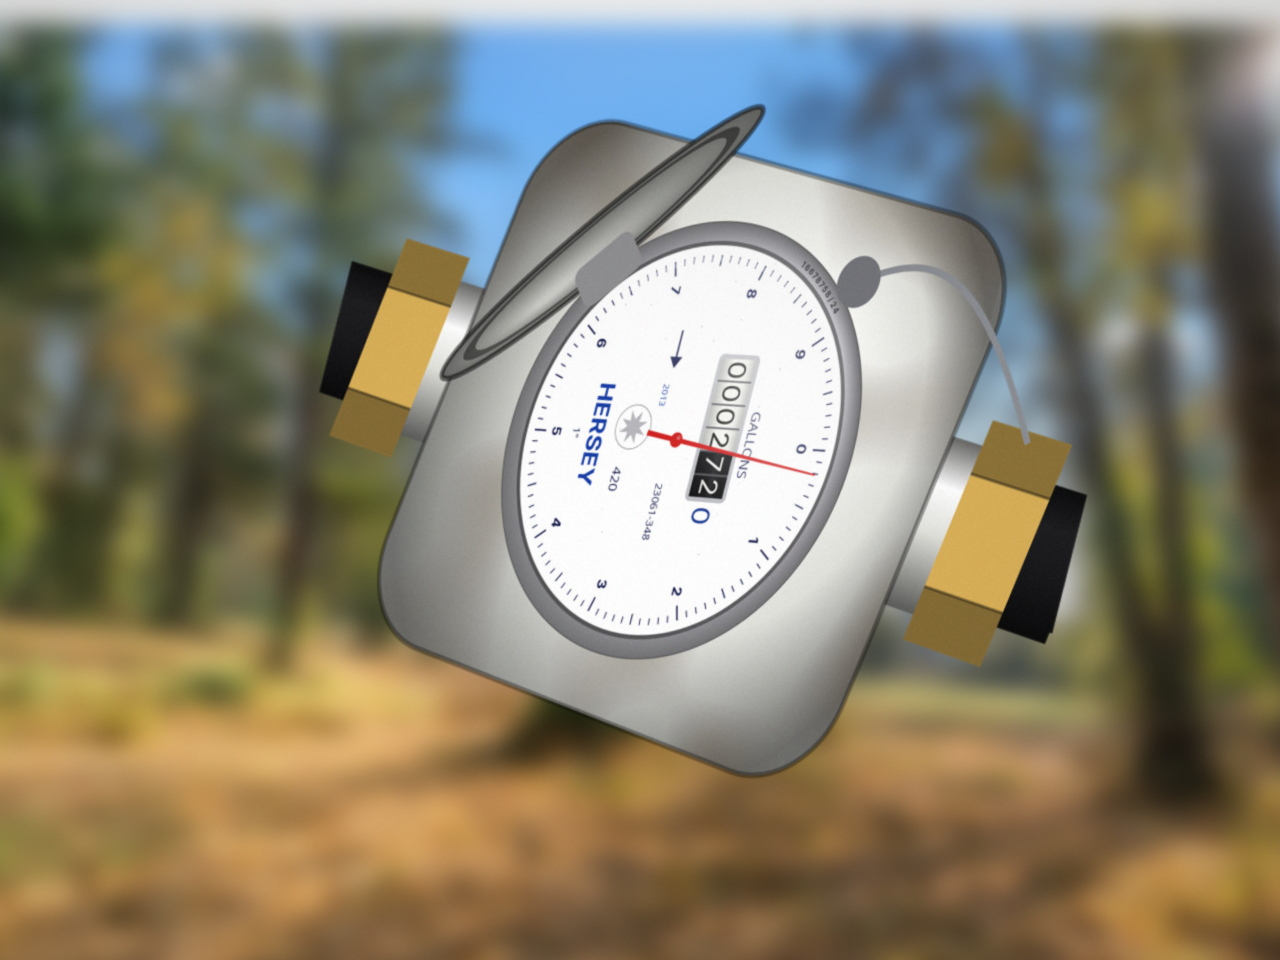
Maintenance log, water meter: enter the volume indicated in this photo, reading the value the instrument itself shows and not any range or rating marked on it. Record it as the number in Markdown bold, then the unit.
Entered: **2720.2** gal
